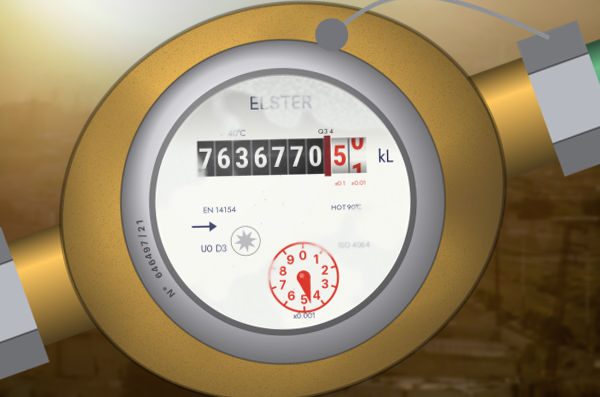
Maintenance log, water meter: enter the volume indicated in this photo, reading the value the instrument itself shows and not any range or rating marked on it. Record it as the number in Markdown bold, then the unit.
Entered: **7636770.504** kL
